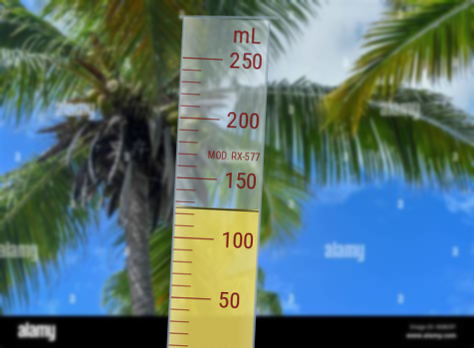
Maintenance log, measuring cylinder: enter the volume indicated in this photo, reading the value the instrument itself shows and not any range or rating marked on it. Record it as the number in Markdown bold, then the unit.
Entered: **125** mL
